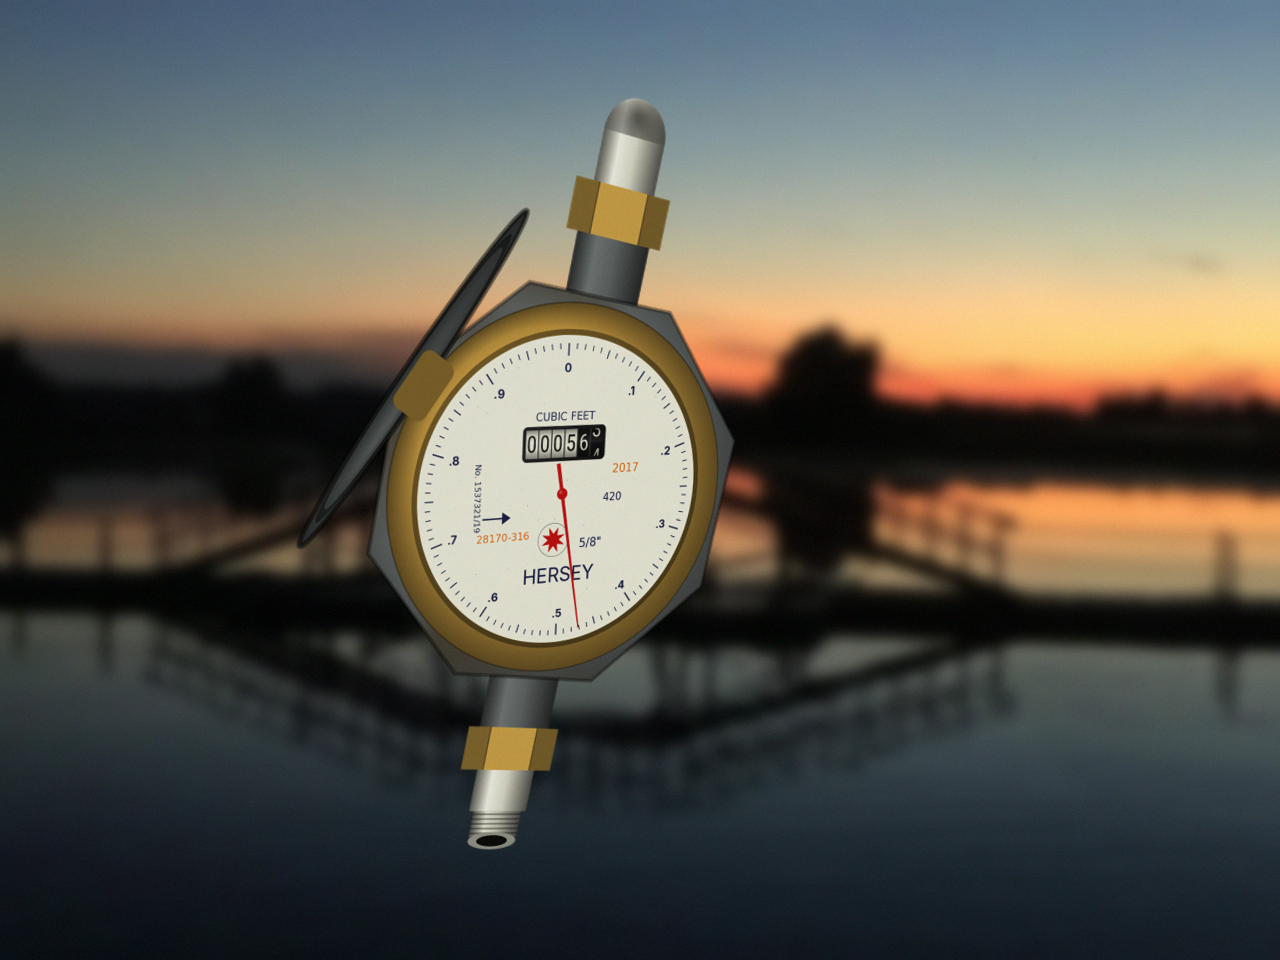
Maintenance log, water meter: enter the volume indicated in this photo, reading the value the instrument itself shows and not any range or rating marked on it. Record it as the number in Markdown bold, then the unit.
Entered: **563.47** ft³
